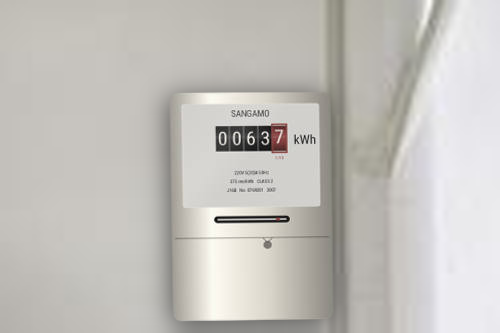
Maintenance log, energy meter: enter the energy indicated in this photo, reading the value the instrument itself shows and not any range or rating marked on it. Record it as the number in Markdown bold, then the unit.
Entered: **63.7** kWh
